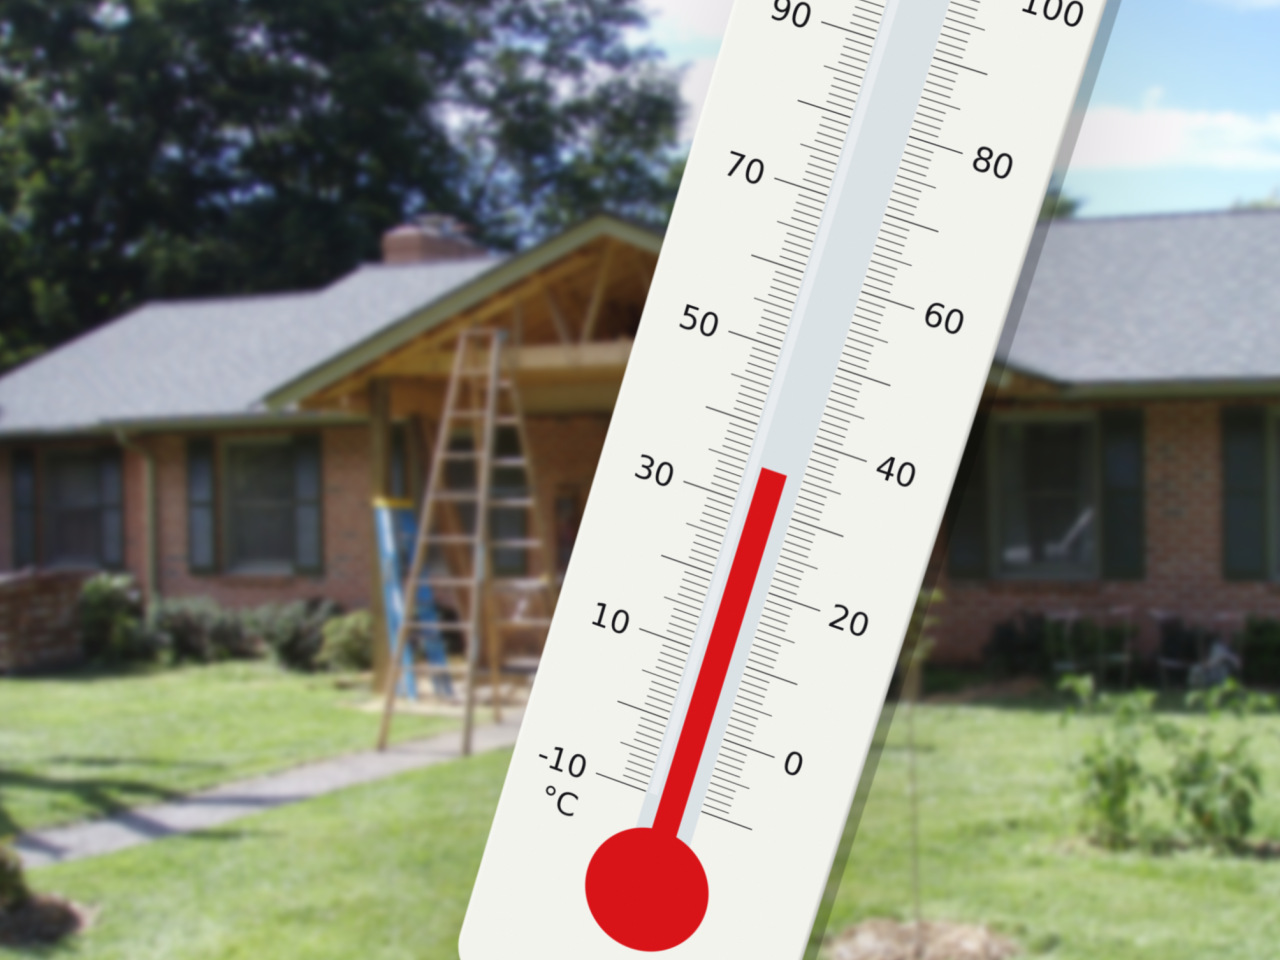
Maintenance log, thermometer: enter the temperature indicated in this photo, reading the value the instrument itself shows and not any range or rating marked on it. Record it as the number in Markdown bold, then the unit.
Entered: **35** °C
